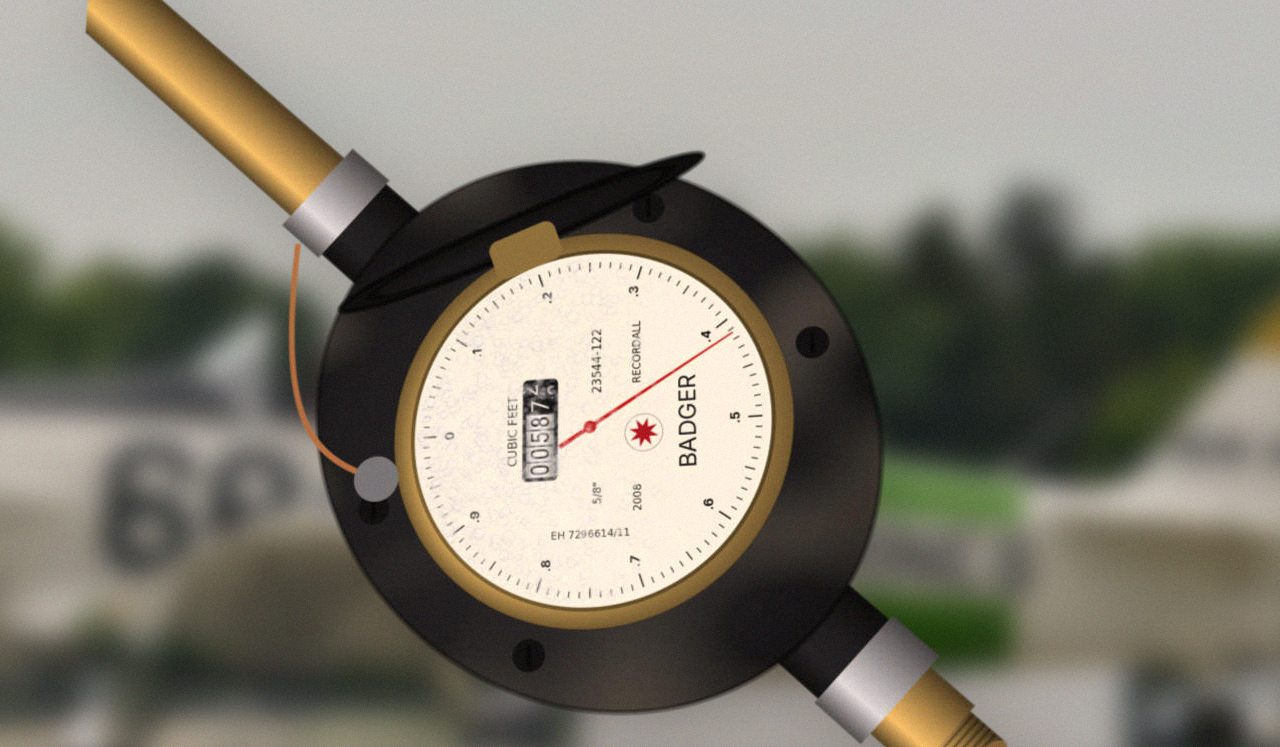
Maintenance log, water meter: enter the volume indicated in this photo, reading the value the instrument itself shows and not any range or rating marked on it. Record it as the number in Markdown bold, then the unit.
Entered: **5872.41** ft³
